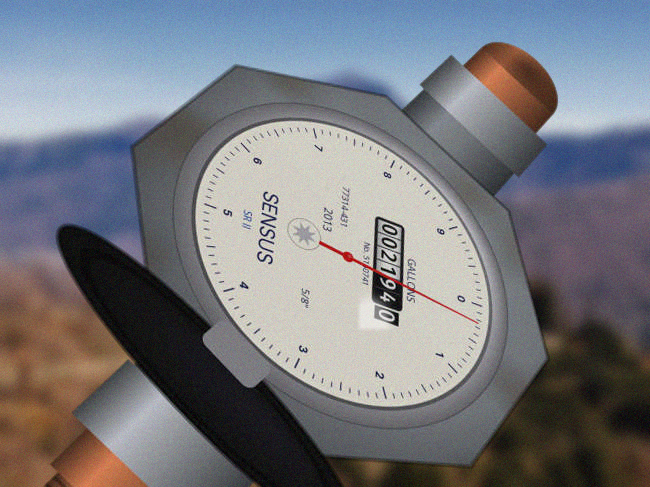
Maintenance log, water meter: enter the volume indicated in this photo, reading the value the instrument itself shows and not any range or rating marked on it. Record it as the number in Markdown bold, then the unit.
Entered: **21940.2** gal
